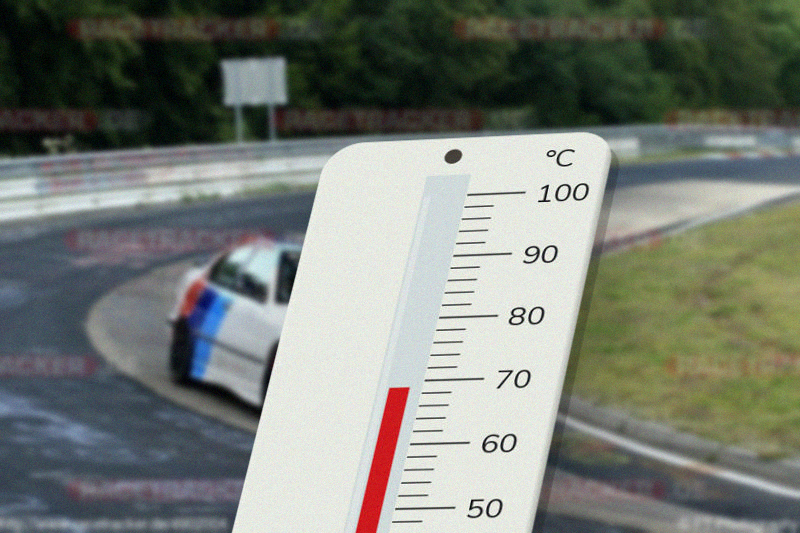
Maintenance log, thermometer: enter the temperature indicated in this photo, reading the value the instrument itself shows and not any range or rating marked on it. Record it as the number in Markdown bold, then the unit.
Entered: **69** °C
